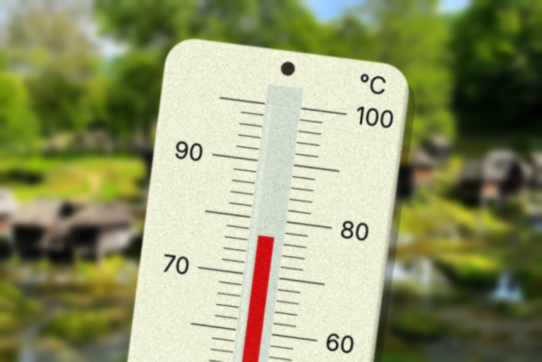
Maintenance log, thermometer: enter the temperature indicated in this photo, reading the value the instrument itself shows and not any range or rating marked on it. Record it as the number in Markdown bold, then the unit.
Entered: **77** °C
